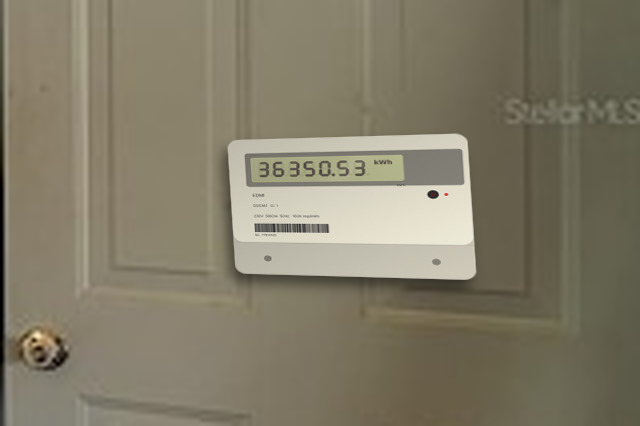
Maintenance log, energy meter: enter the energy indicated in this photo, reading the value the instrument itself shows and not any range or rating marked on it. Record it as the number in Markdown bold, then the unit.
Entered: **36350.53** kWh
